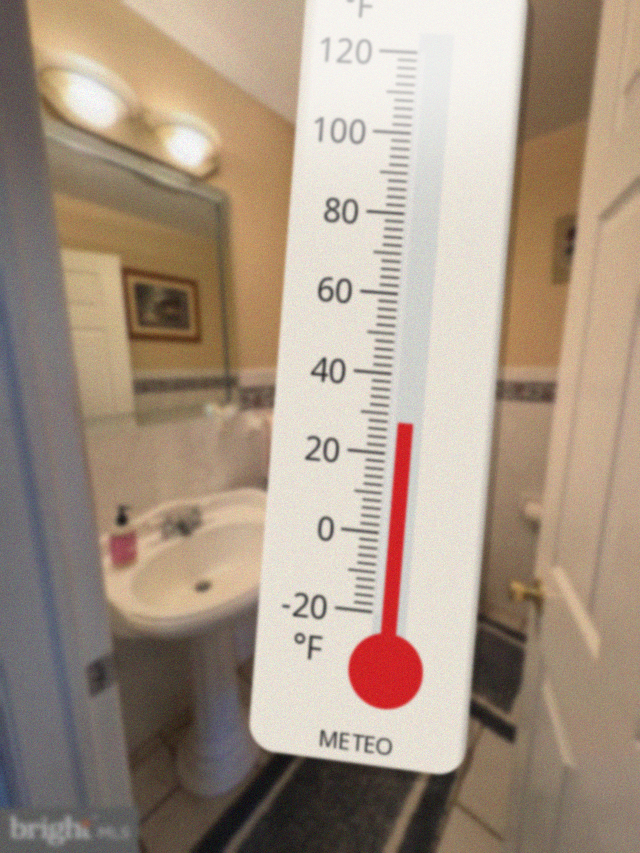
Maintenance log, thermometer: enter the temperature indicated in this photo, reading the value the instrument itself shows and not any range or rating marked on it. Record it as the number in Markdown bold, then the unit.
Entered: **28** °F
